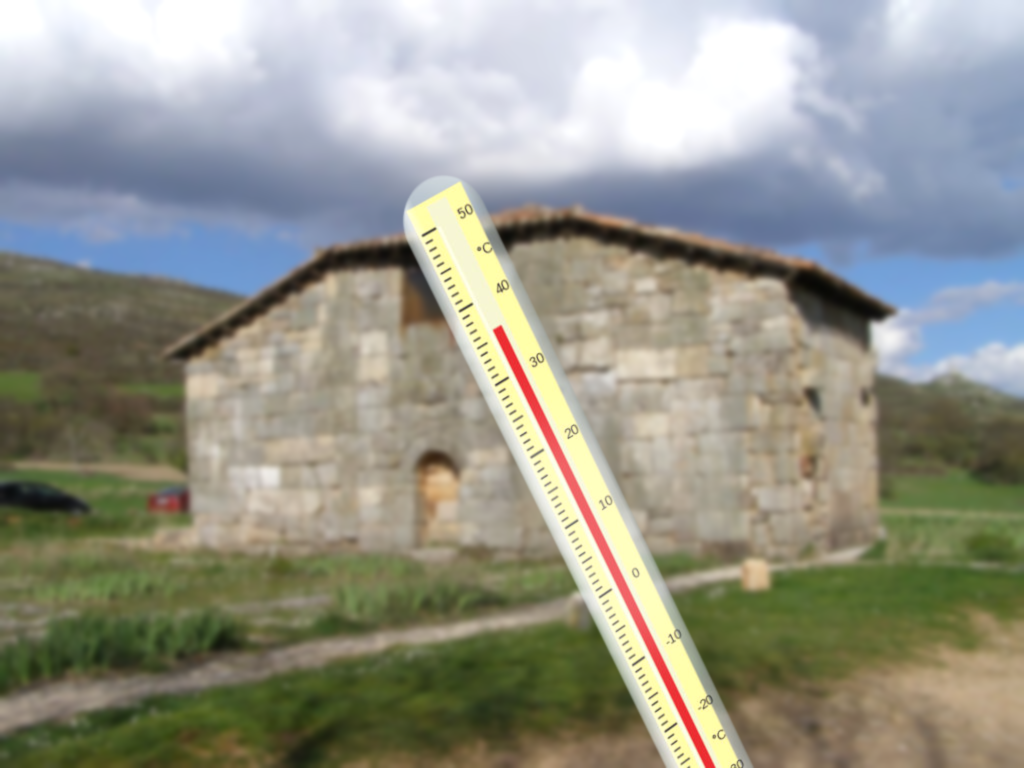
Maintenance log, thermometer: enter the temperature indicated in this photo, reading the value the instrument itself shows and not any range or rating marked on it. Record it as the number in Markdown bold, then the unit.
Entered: **36** °C
